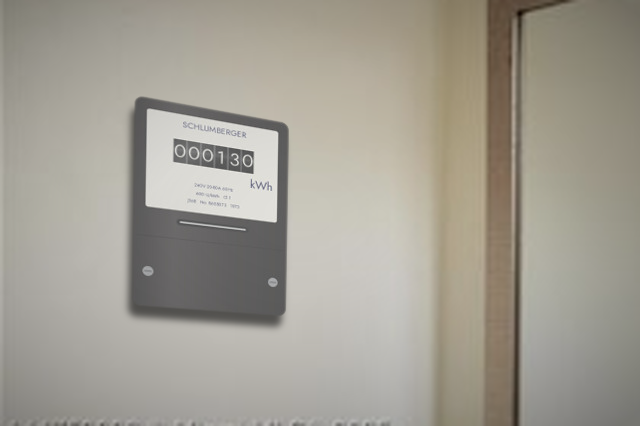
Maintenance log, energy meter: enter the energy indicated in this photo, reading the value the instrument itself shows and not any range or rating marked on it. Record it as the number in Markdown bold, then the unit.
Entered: **130** kWh
